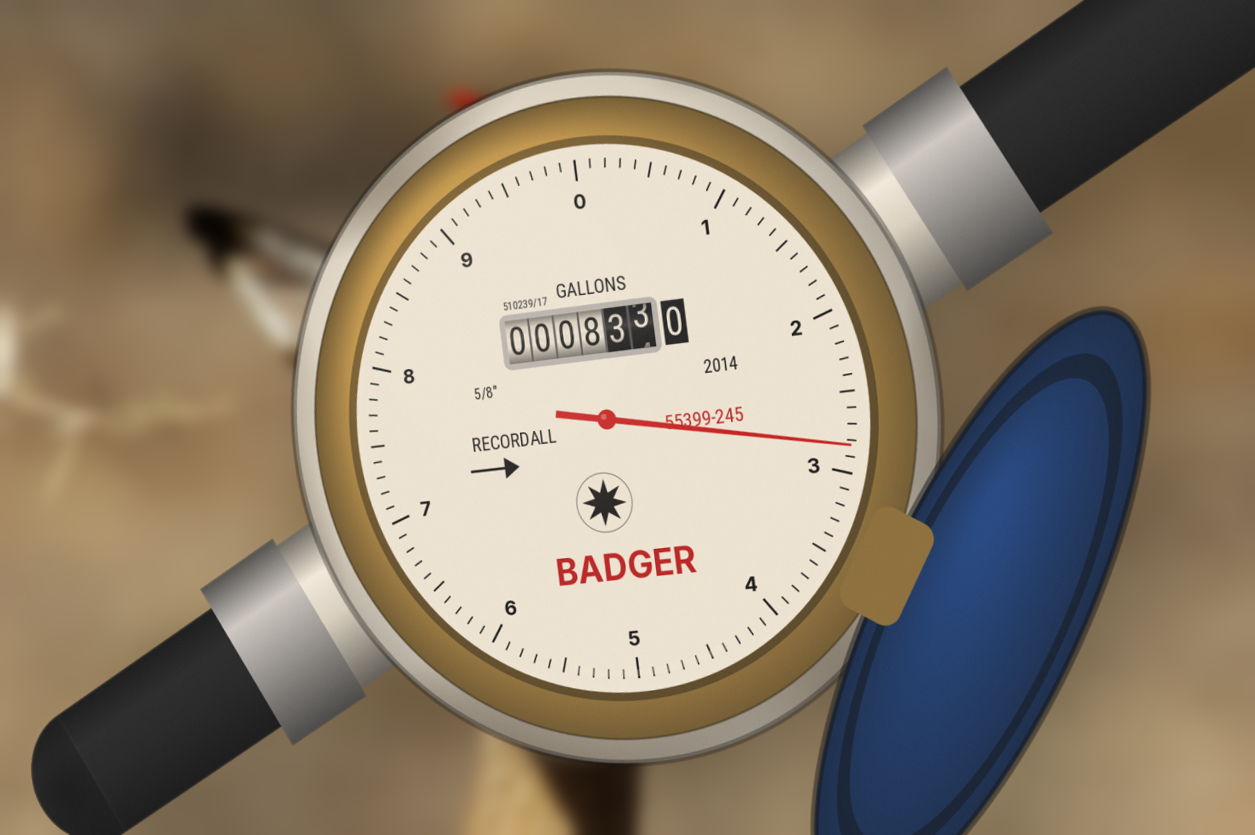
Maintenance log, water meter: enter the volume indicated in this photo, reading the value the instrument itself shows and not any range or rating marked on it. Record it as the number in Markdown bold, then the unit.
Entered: **8332.8** gal
